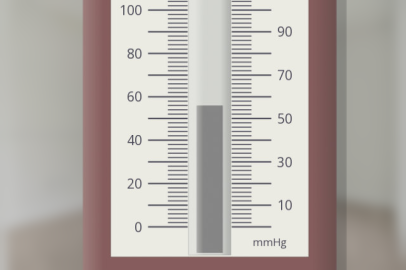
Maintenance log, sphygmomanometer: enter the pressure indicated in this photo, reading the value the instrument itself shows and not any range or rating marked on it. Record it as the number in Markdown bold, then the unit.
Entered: **56** mmHg
